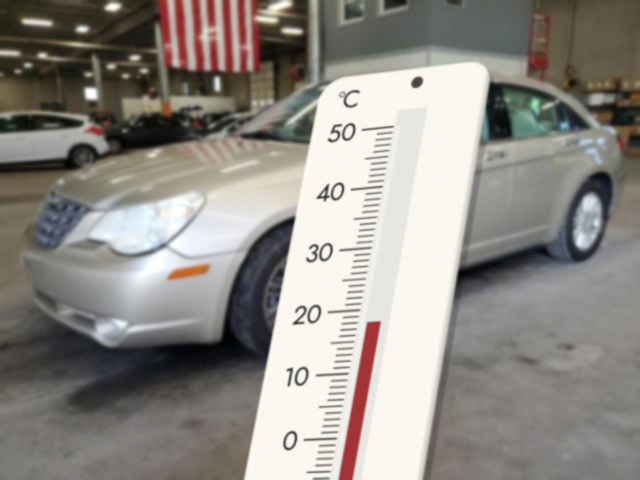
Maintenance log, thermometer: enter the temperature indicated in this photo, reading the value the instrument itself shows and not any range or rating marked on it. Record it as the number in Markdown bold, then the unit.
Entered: **18** °C
